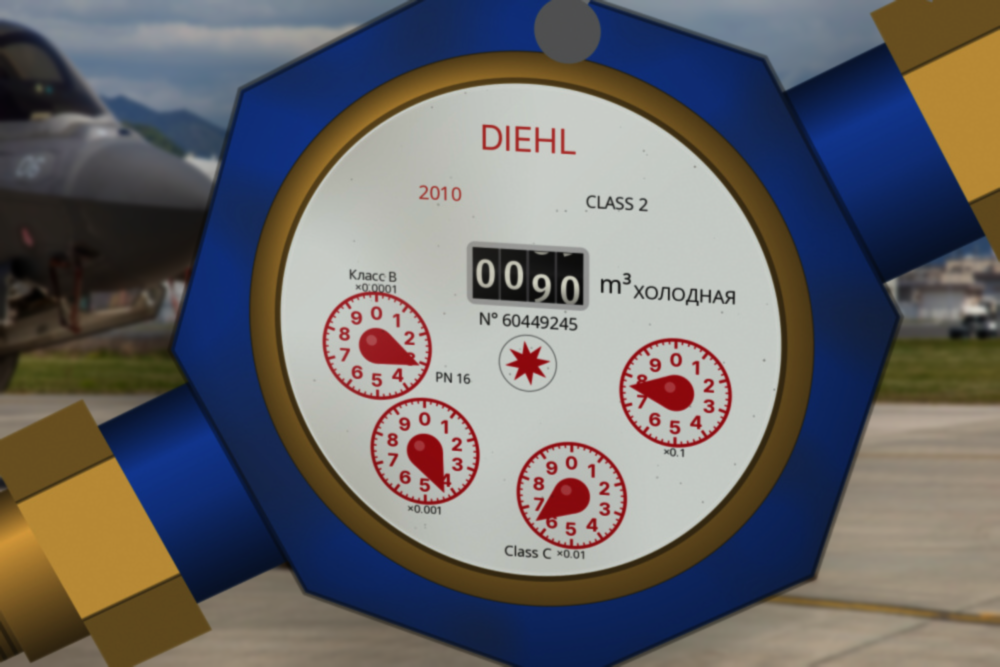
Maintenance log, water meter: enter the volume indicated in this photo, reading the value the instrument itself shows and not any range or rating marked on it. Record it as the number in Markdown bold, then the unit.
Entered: **89.7643** m³
